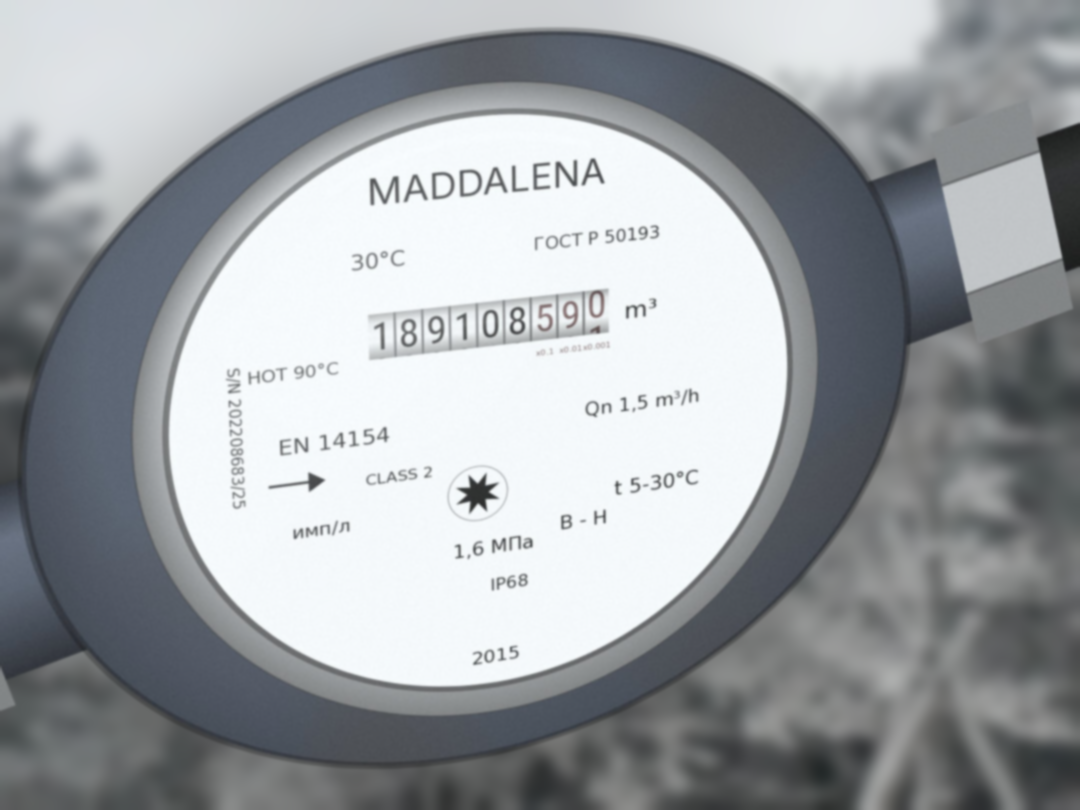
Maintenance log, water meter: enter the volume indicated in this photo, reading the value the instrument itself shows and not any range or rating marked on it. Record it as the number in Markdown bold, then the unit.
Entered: **189108.590** m³
